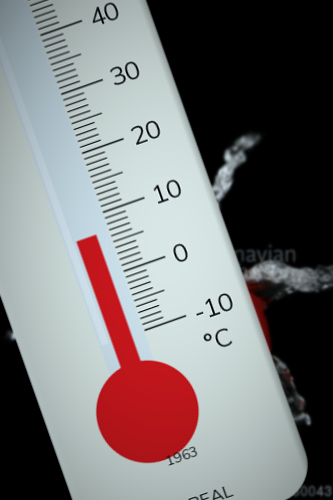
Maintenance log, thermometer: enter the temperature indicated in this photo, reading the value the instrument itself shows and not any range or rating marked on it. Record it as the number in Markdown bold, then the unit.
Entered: **7** °C
